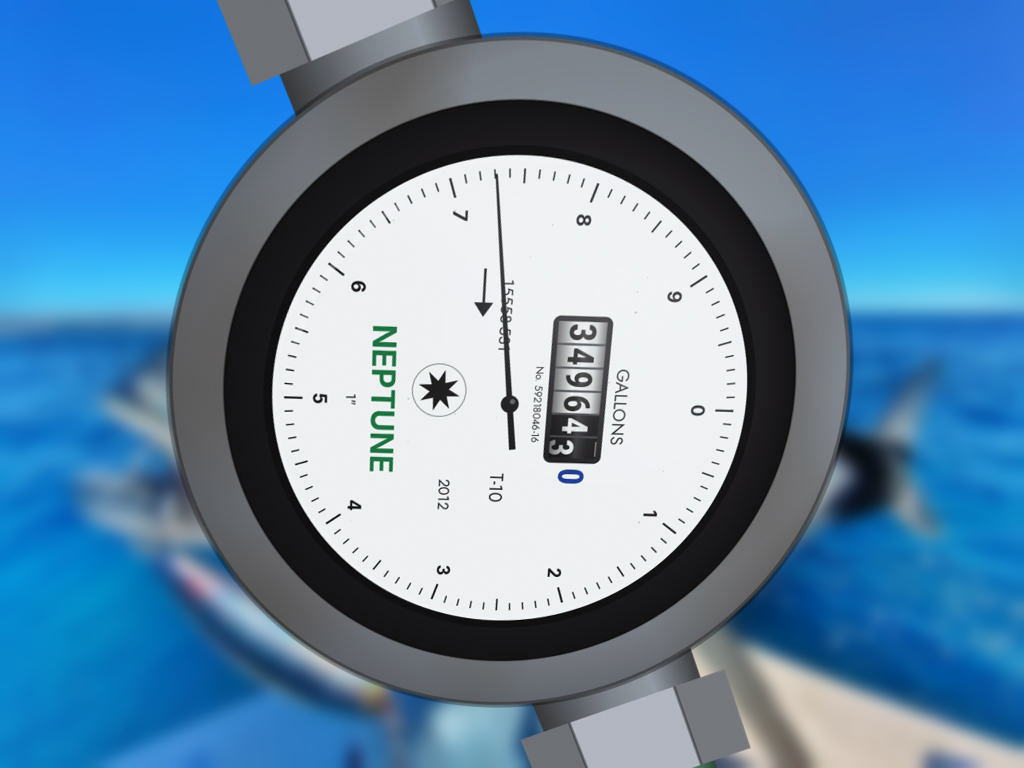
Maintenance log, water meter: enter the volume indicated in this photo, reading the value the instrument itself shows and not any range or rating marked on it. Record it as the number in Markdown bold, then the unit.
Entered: **3496427.3** gal
